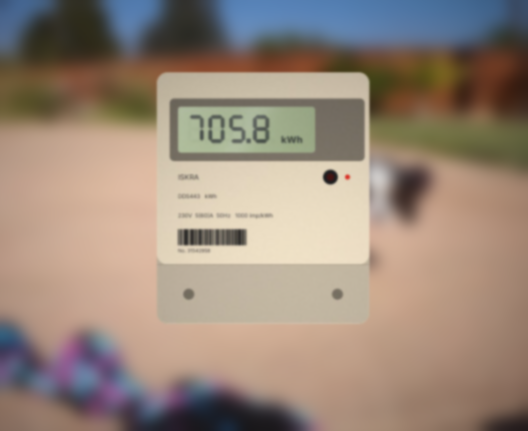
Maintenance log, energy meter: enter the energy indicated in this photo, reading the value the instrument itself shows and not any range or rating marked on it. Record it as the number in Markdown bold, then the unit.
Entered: **705.8** kWh
